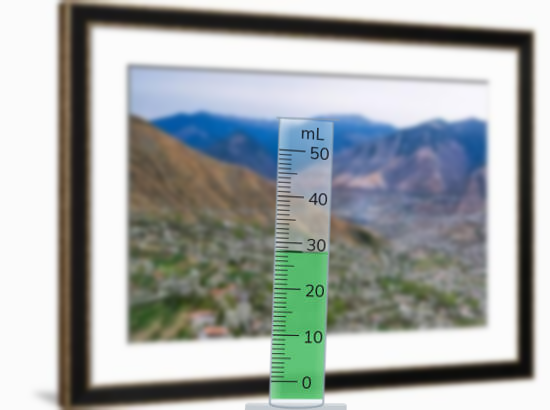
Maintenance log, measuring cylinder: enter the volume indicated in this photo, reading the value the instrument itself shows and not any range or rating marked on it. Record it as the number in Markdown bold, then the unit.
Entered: **28** mL
